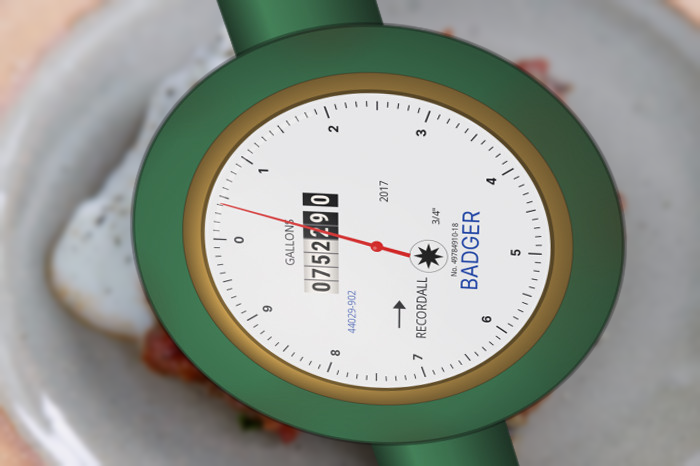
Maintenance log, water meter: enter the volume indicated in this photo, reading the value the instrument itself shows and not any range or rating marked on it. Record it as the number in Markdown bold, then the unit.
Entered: **752290.4** gal
